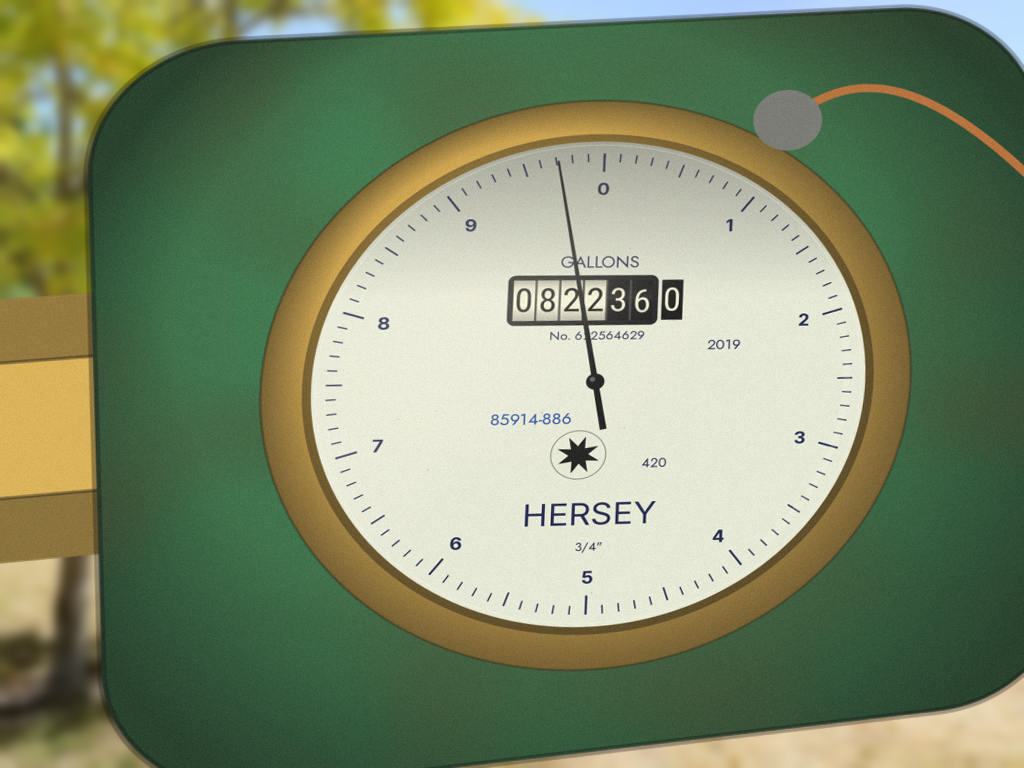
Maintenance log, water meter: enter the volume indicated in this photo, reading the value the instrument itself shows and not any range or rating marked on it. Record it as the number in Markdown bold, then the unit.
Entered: **822359.7** gal
